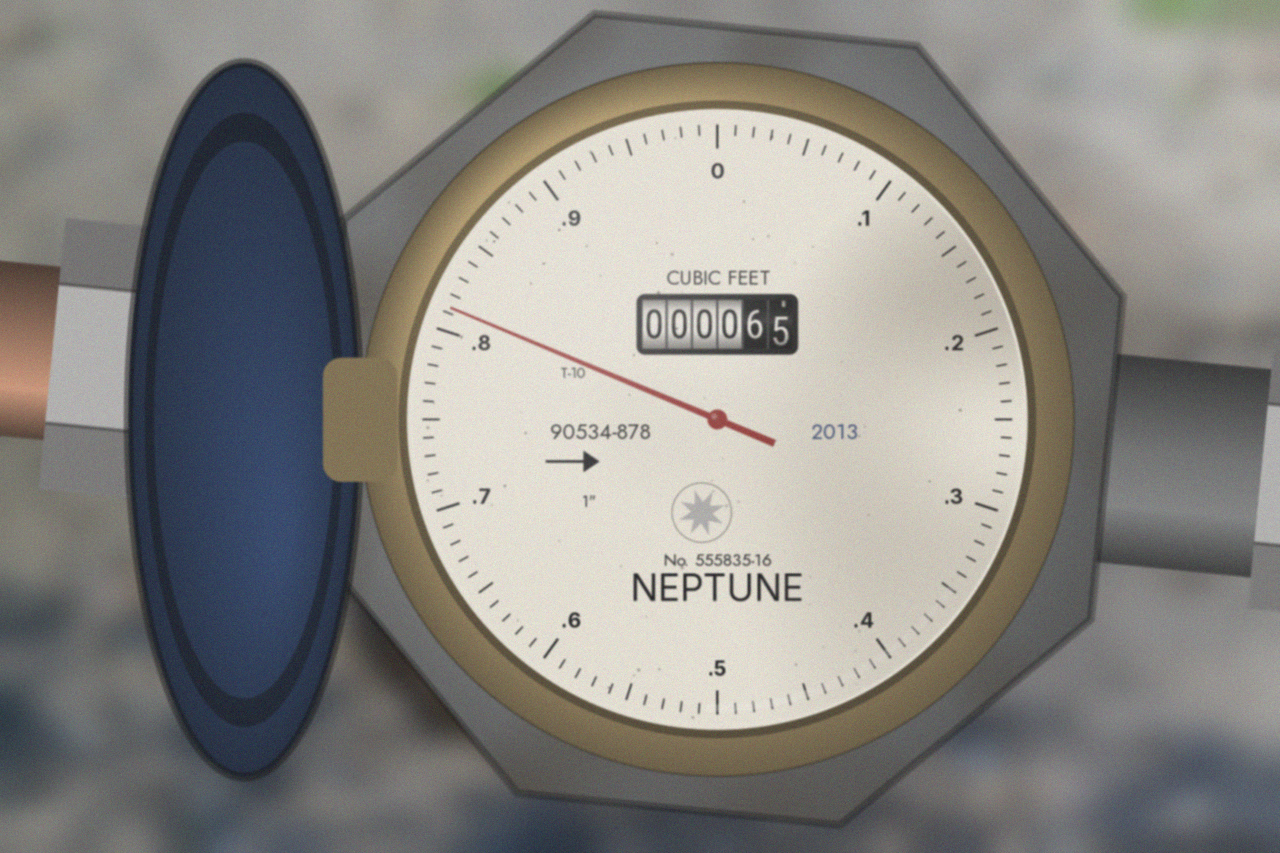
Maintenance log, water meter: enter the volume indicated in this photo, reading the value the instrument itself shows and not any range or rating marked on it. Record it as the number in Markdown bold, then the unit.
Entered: **64.81** ft³
